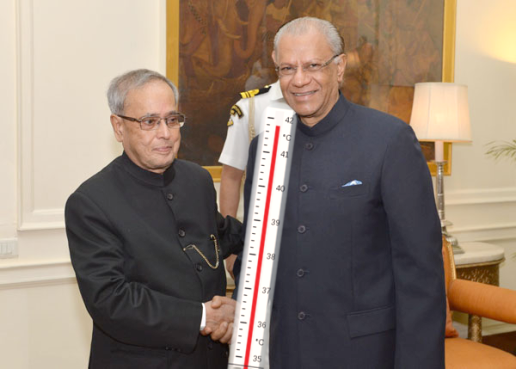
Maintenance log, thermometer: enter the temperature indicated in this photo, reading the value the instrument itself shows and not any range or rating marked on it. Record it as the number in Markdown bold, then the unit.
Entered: **41.8** °C
